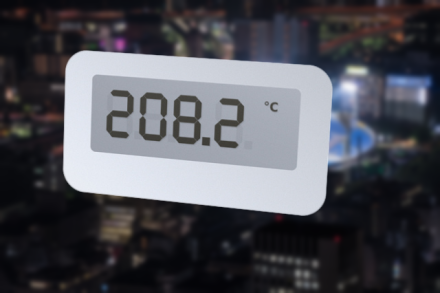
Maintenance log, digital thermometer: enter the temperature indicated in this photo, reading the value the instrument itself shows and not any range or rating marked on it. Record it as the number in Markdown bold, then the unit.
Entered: **208.2** °C
